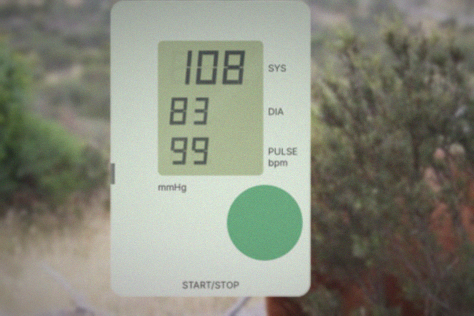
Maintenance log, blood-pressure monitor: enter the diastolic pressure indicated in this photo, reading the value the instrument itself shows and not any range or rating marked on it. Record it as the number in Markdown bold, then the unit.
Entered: **83** mmHg
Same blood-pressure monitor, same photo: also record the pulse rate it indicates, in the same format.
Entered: **99** bpm
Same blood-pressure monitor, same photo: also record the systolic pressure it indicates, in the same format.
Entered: **108** mmHg
